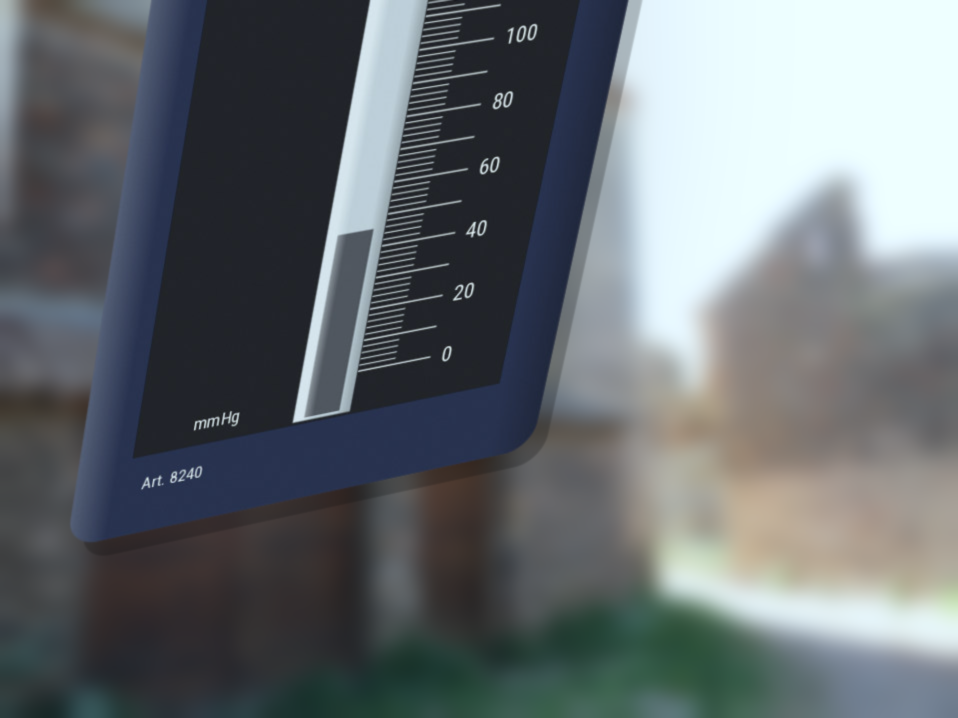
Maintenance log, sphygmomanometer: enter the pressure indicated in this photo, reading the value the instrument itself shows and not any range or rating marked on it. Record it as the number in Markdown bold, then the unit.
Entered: **46** mmHg
